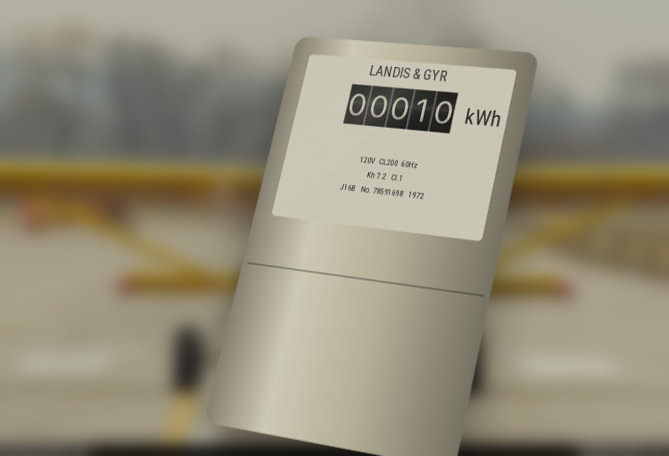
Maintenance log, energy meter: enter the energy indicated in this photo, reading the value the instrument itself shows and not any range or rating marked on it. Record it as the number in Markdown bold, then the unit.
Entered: **10** kWh
